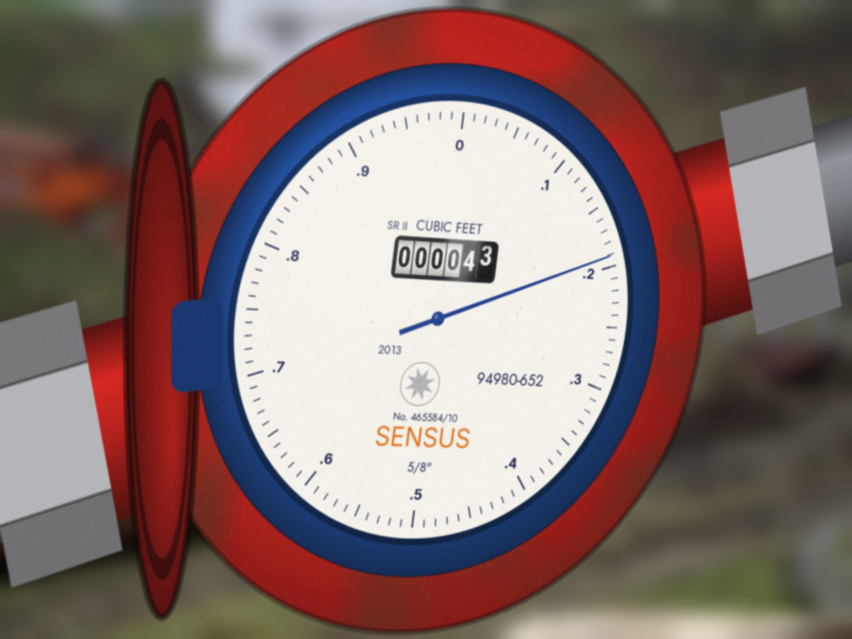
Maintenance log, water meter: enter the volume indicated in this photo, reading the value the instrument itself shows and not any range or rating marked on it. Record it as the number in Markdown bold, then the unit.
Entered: **43.19** ft³
